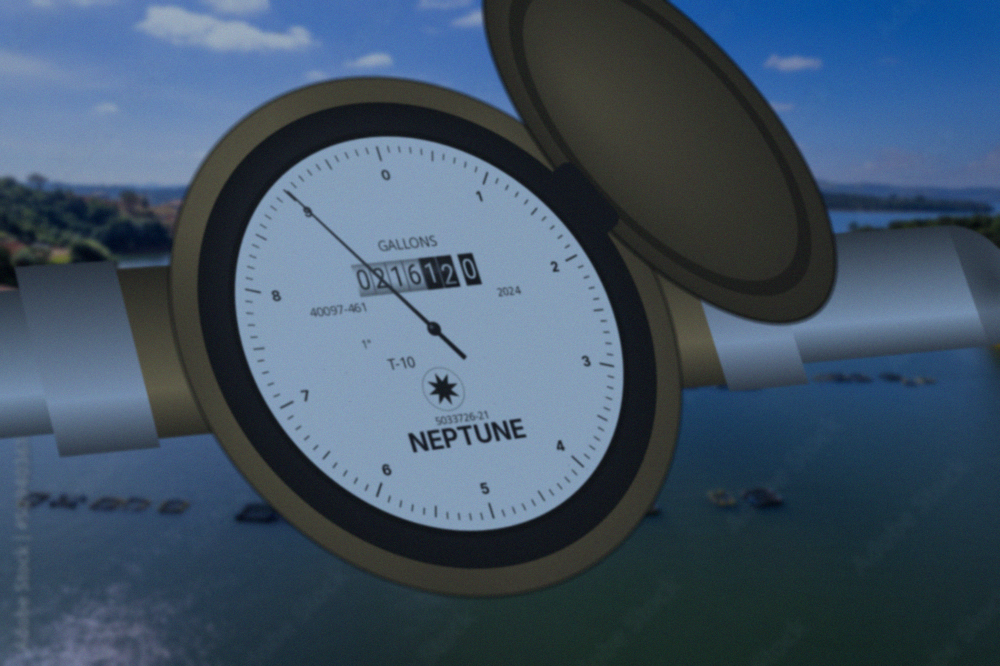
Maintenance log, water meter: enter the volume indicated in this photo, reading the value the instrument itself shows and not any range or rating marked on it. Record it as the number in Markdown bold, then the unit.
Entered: **216119.0** gal
